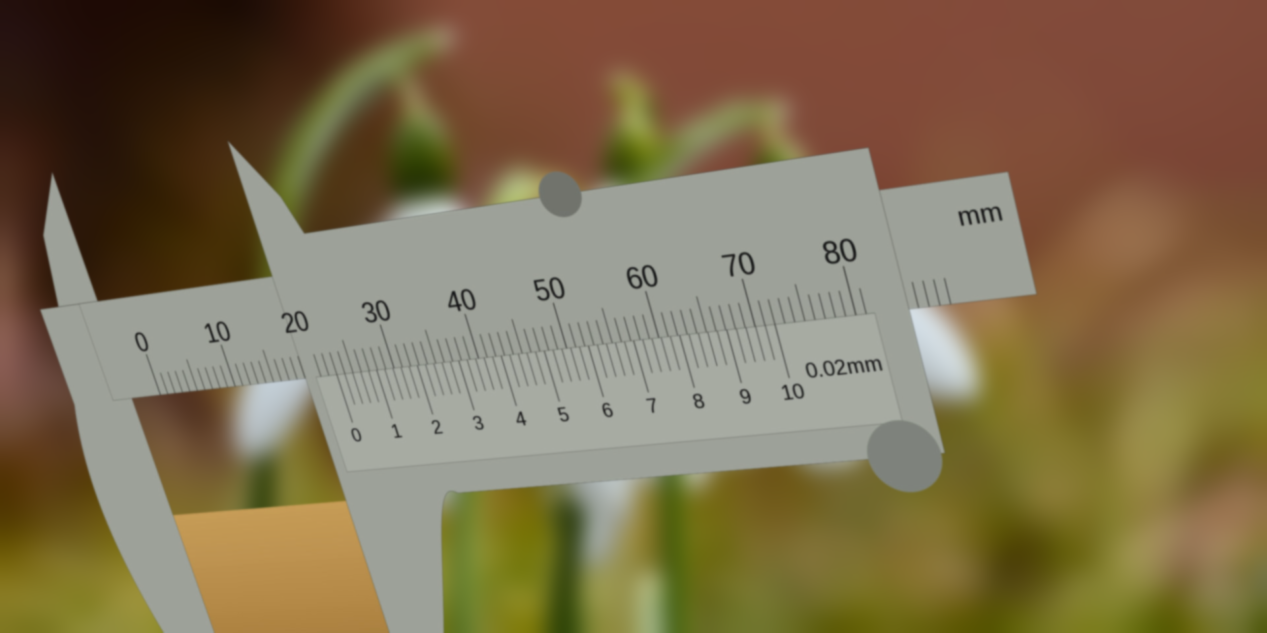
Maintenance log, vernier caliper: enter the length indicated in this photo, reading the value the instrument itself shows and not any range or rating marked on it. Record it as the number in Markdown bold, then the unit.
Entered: **23.0** mm
